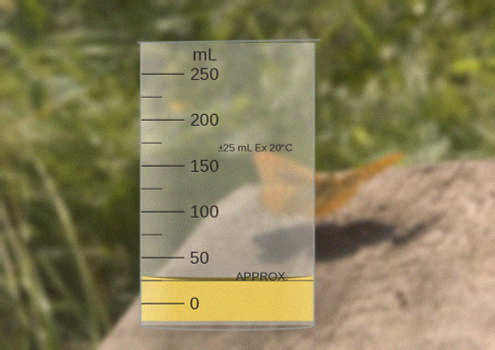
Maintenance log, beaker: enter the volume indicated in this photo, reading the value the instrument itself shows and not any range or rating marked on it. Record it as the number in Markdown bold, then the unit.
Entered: **25** mL
